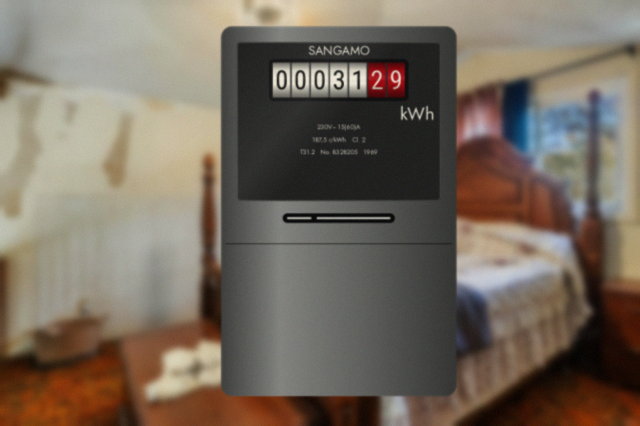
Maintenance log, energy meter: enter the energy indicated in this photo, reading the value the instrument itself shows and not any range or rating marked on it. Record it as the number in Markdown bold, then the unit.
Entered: **31.29** kWh
